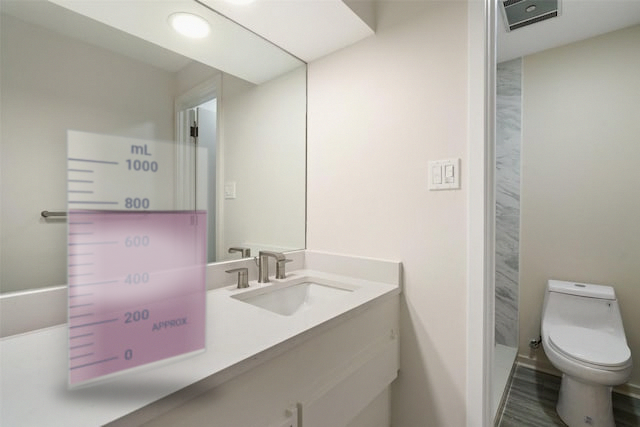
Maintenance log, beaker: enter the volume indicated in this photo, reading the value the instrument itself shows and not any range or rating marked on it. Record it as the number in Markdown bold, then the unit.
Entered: **750** mL
